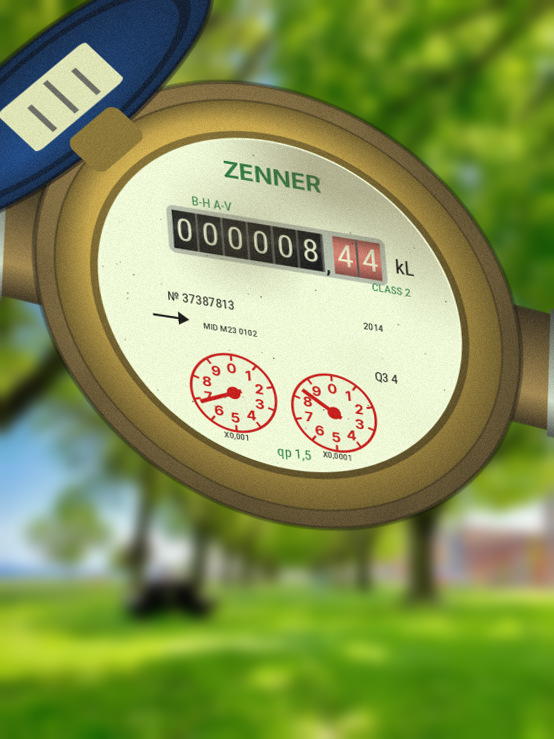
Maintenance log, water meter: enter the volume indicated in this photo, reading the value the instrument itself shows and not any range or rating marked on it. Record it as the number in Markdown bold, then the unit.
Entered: **8.4468** kL
